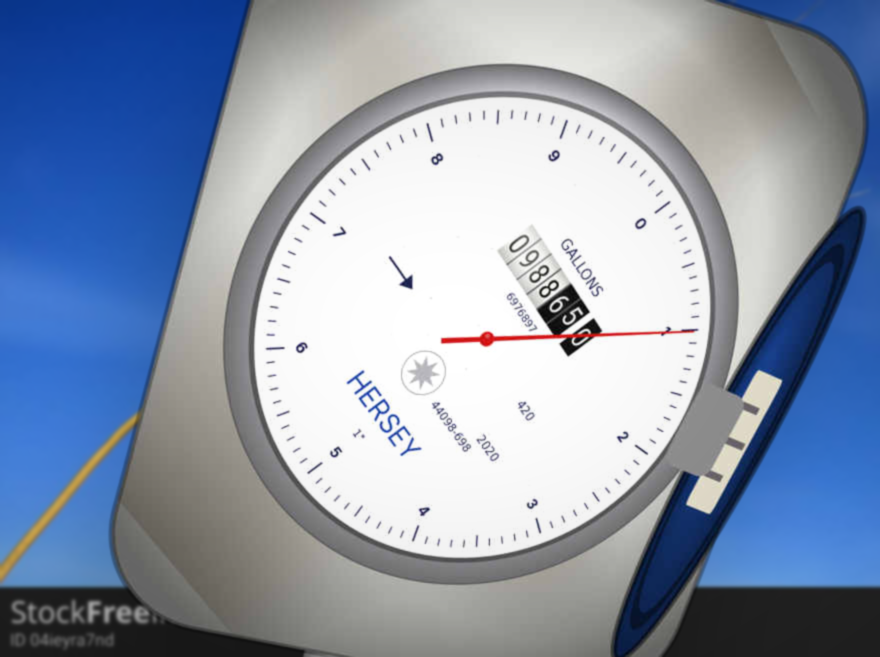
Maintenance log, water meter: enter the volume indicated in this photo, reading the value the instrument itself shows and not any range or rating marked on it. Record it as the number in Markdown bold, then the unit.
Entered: **988651.0** gal
